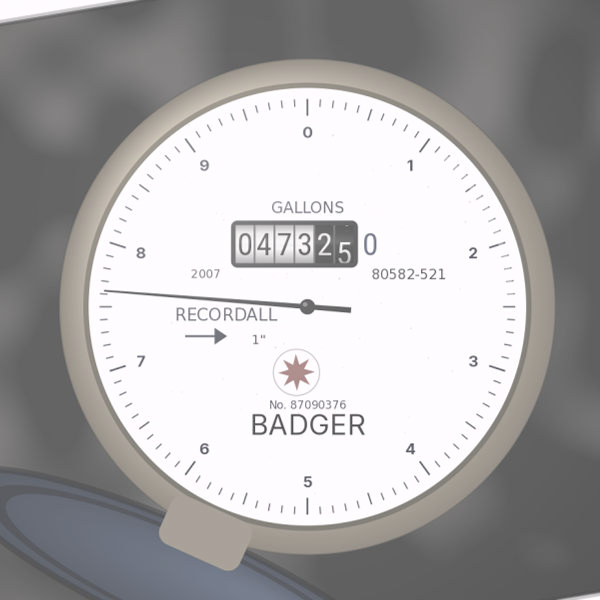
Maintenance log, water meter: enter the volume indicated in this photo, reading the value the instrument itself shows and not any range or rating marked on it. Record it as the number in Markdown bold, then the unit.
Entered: **473247.6** gal
